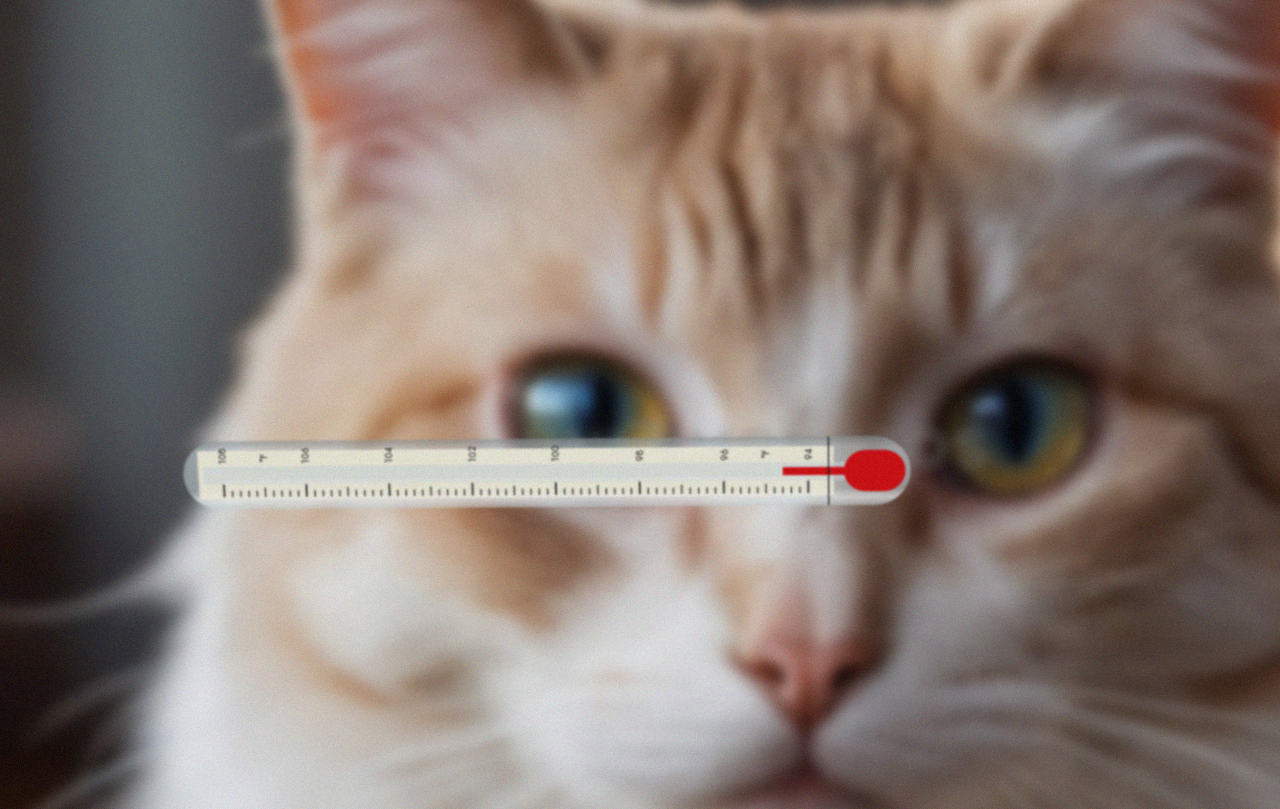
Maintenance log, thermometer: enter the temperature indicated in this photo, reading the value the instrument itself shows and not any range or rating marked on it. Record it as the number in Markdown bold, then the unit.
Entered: **94.6** °F
